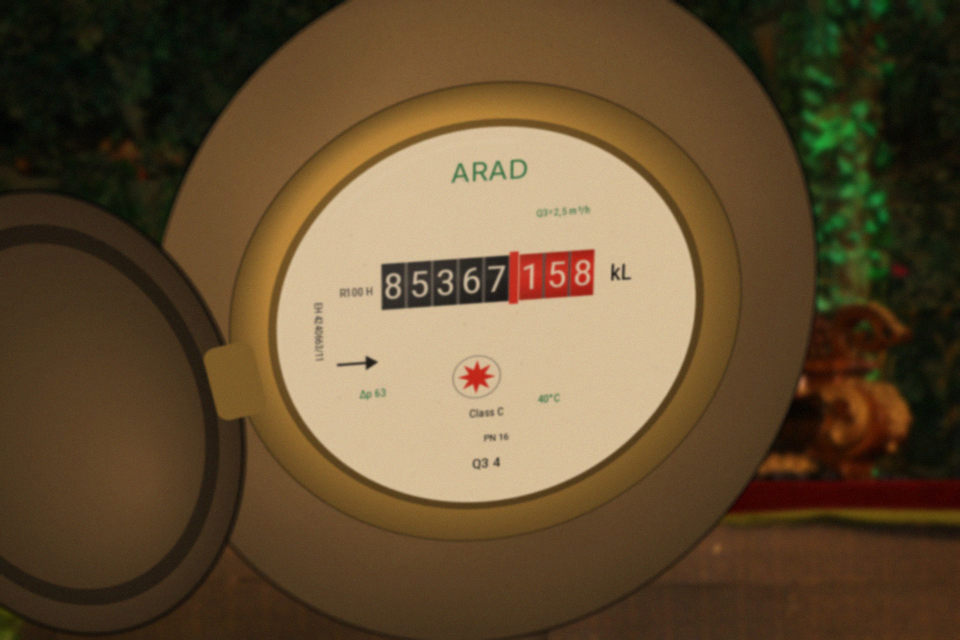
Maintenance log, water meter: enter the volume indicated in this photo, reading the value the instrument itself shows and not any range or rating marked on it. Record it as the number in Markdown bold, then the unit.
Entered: **85367.158** kL
